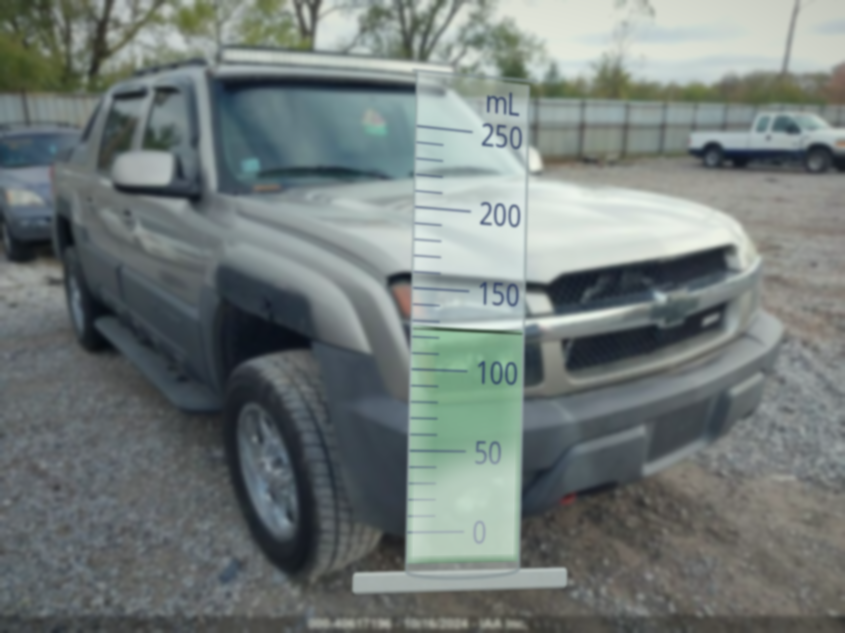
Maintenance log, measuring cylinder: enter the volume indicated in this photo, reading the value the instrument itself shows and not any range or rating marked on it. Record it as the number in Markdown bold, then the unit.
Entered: **125** mL
